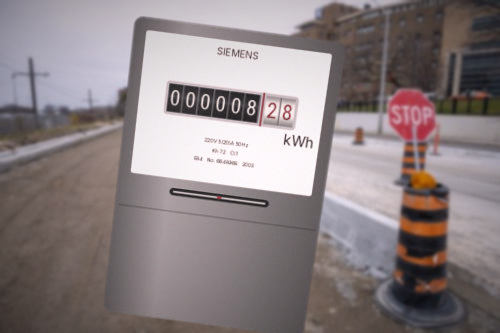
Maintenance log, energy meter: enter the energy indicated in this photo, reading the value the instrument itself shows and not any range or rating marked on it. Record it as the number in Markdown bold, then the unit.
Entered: **8.28** kWh
